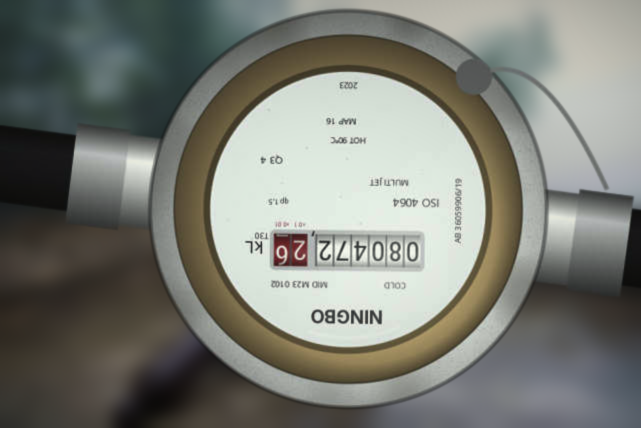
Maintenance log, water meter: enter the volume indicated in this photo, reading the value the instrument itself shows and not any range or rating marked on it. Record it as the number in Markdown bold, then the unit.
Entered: **80472.26** kL
